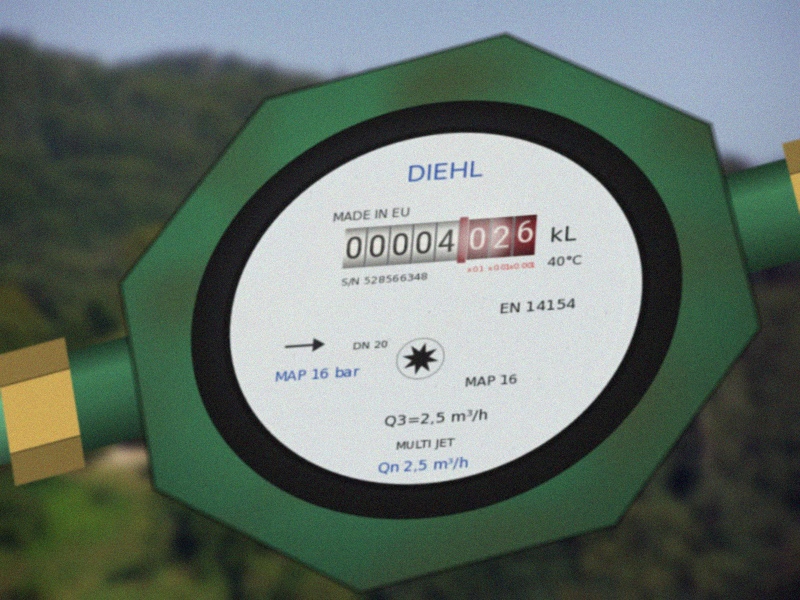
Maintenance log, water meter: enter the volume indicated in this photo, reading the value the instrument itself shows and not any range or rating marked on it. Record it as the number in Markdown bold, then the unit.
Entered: **4.026** kL
